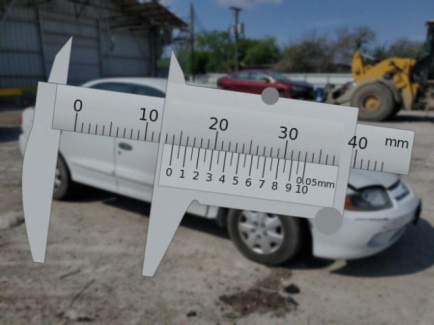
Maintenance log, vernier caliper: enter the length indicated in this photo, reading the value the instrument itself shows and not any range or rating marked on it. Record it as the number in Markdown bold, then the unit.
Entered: **14.0** mm
